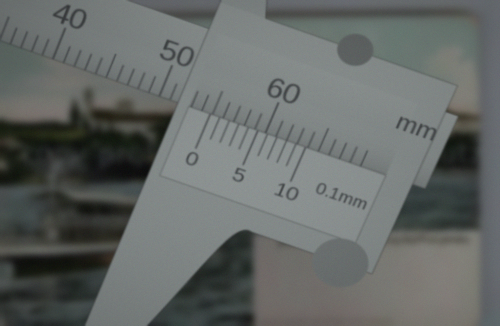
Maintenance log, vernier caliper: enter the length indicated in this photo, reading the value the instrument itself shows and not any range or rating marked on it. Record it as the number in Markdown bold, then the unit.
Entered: **54.8** mm
